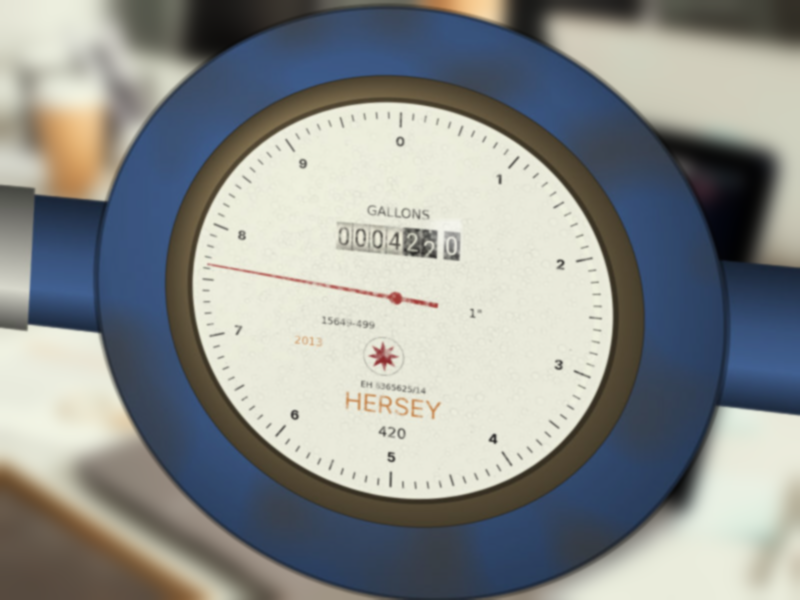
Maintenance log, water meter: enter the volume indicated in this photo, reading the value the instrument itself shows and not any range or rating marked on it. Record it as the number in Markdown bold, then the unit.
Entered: **4217.6** gal
